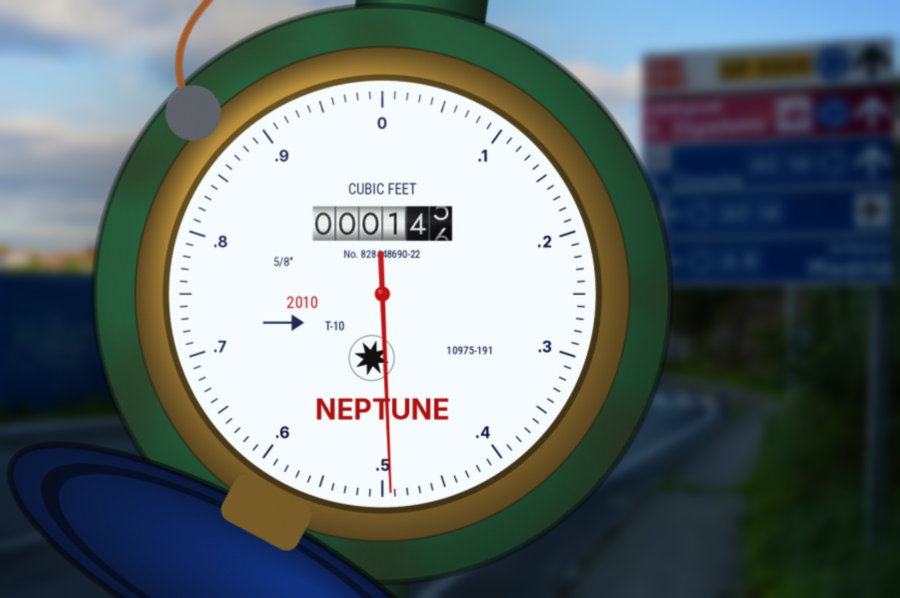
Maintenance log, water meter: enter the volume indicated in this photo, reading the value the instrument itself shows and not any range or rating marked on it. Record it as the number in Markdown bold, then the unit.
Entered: **145.49** ft³
